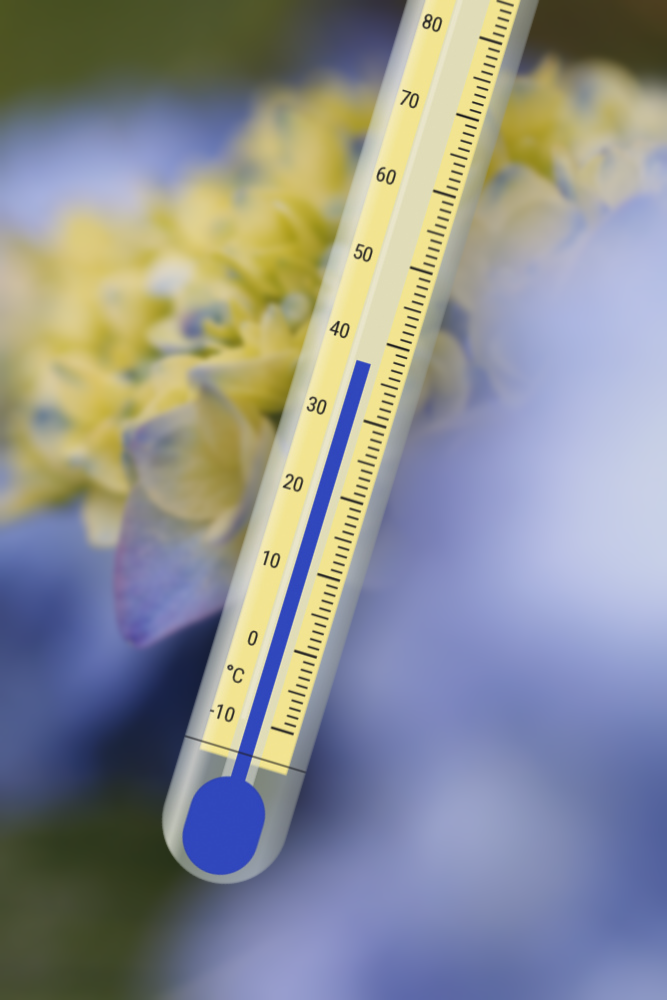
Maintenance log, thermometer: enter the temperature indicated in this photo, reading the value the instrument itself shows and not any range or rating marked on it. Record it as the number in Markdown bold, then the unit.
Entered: **37** °C
